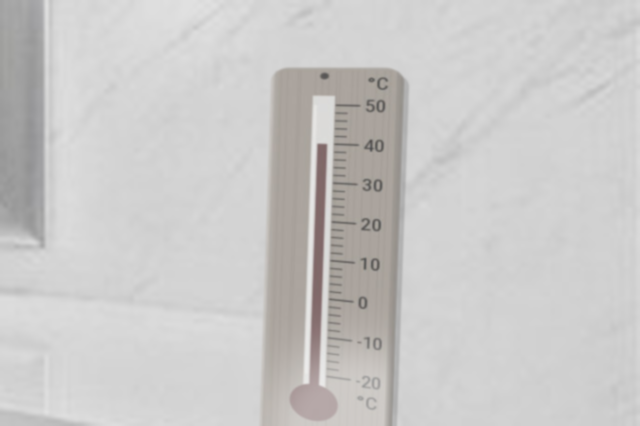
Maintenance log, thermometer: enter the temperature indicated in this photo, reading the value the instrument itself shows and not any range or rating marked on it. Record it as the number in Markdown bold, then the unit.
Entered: **40** °C
